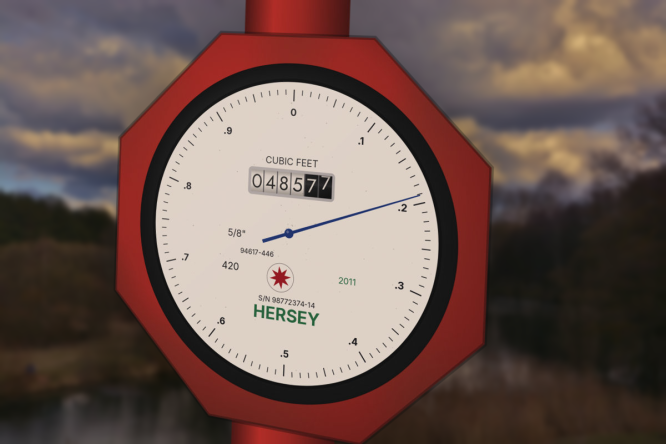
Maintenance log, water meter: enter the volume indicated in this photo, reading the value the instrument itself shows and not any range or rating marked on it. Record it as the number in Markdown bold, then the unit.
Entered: **48577.19** ft³
